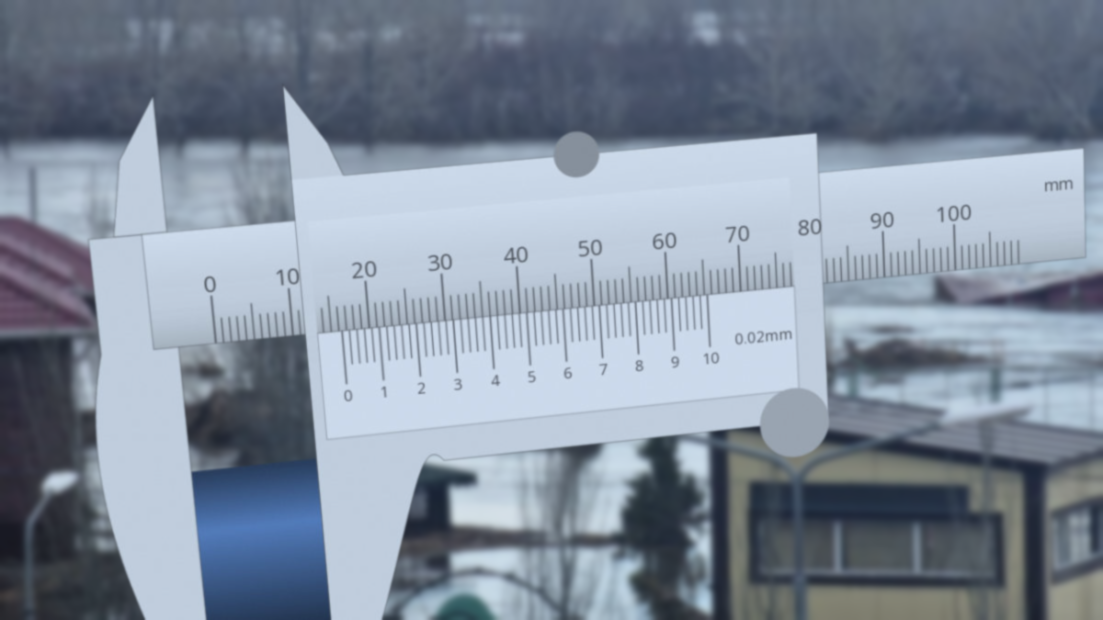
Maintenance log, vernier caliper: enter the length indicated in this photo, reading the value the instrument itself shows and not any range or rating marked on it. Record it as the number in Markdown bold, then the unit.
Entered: **16.4** mm
